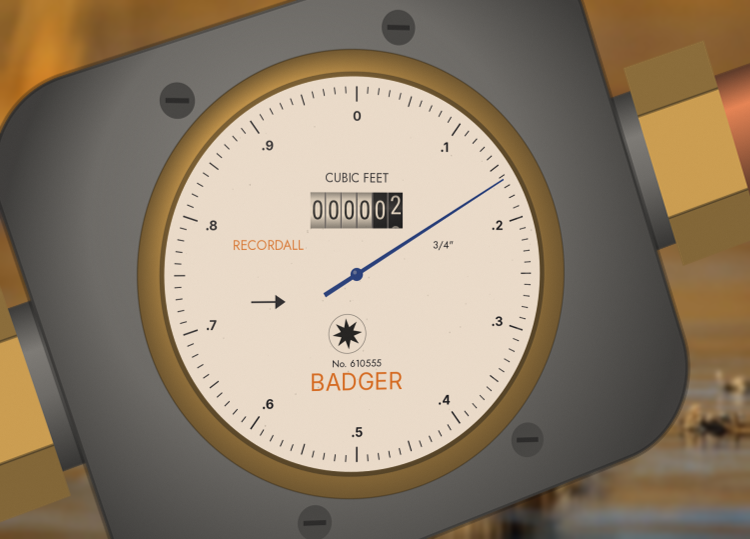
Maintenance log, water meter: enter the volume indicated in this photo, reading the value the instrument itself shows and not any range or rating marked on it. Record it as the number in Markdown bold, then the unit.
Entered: **2.16** ft³
